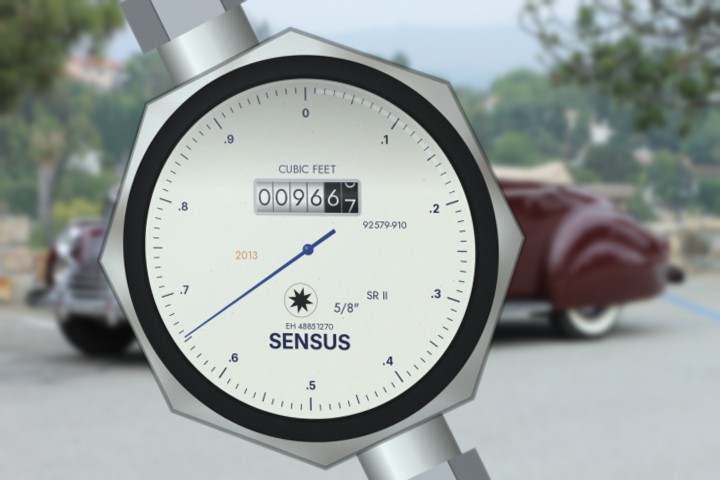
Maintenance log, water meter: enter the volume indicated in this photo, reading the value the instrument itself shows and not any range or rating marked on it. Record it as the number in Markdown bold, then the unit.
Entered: **9666.65** ft³
